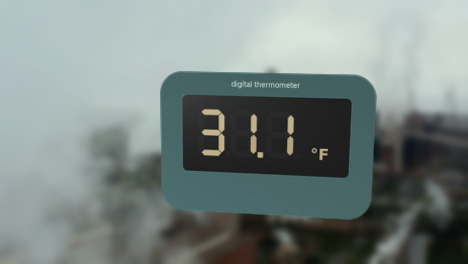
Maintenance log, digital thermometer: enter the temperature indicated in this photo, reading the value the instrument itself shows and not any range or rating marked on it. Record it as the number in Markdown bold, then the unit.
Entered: **31.1** °F
